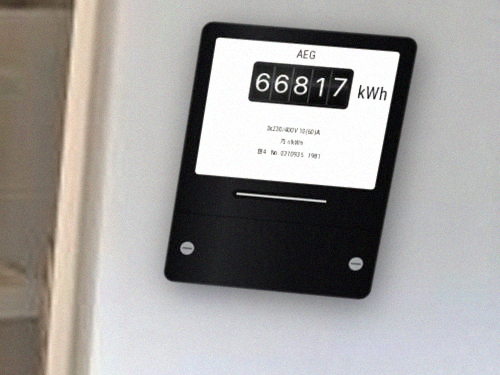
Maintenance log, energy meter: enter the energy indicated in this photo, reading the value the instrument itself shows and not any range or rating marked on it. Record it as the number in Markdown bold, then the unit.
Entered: **66817** kWh
